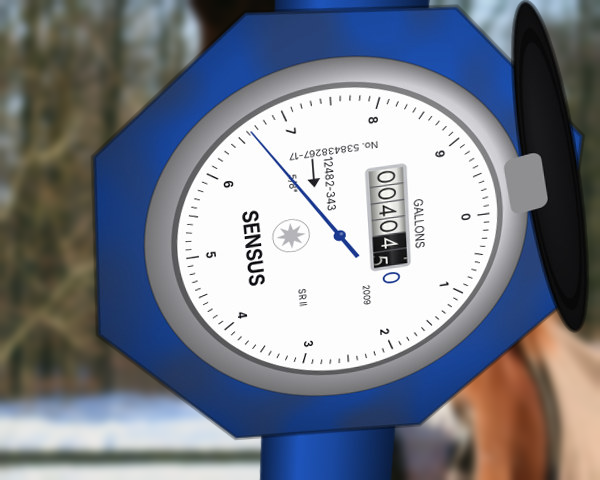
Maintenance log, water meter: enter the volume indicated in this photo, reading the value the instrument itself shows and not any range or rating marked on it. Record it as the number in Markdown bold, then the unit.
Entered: **40446.6** gal
